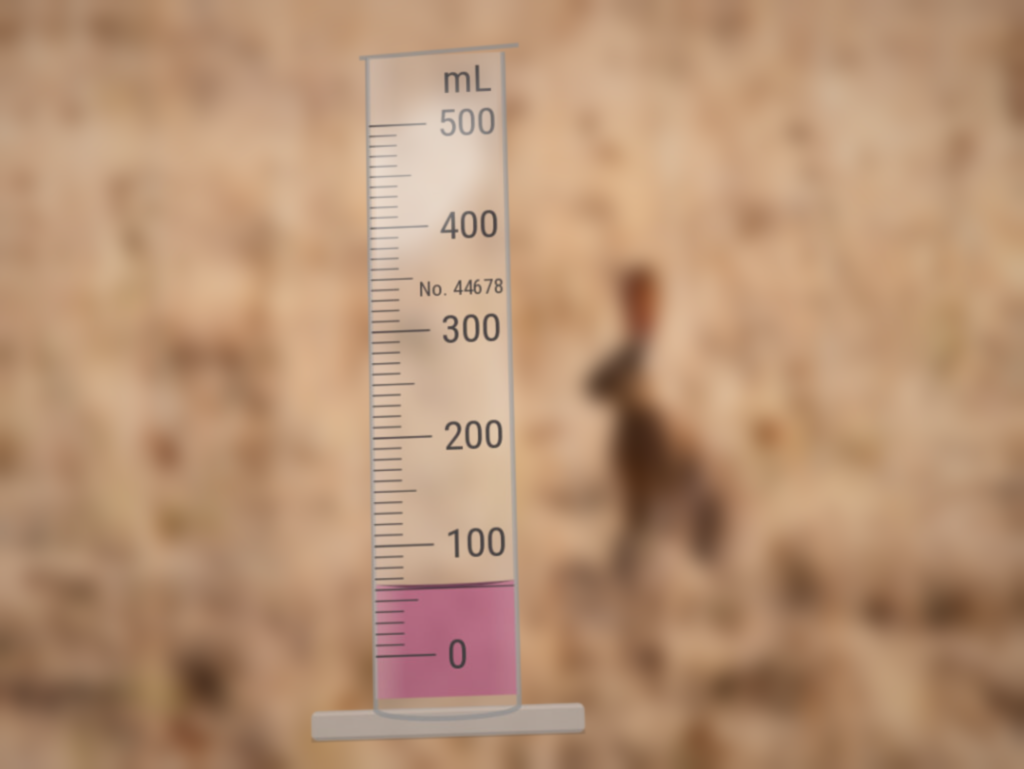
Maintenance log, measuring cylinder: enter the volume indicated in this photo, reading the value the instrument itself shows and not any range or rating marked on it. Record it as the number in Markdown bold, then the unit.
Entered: **60** mL
